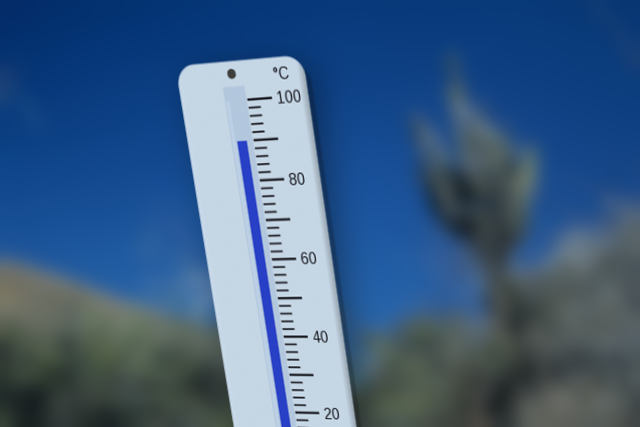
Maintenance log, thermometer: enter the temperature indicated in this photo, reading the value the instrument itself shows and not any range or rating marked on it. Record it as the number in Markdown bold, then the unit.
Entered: **90** °C
